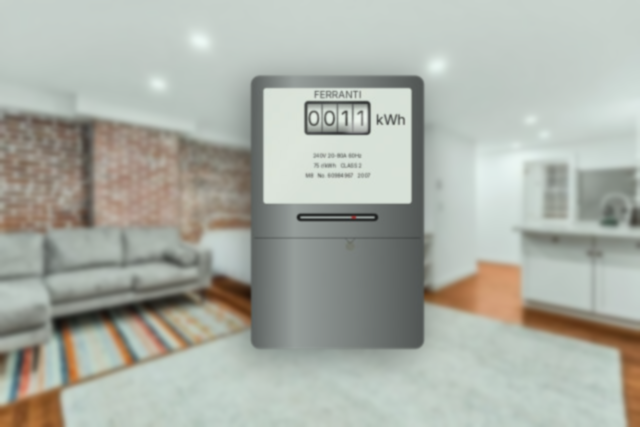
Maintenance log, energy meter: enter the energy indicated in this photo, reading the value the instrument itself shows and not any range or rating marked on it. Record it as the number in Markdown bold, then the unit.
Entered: **11** kWh
